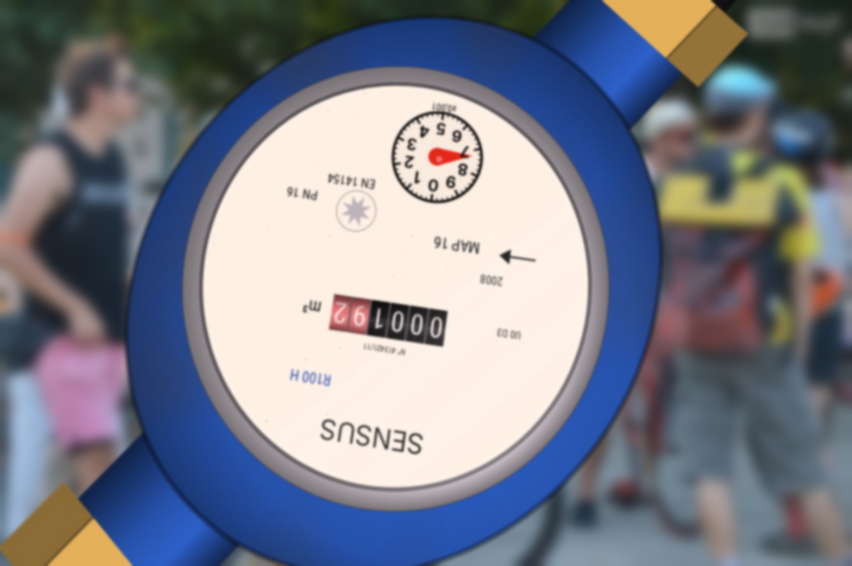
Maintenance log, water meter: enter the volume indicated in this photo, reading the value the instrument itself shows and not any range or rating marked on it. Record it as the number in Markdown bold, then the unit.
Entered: **1.927** m³
